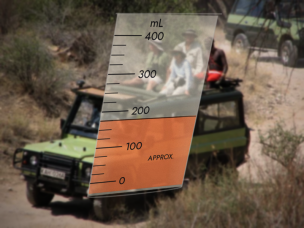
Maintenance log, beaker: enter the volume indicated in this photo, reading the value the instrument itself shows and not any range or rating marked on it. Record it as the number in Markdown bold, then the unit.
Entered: **175** mL
